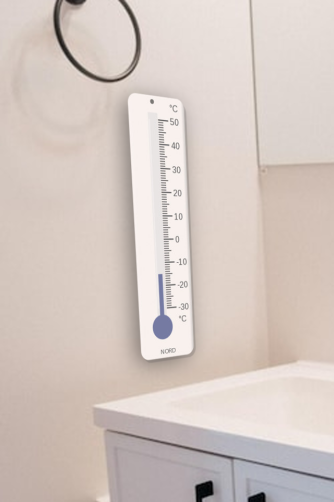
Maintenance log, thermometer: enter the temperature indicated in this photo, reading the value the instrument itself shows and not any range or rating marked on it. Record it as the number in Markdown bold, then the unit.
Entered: **-15** °C
